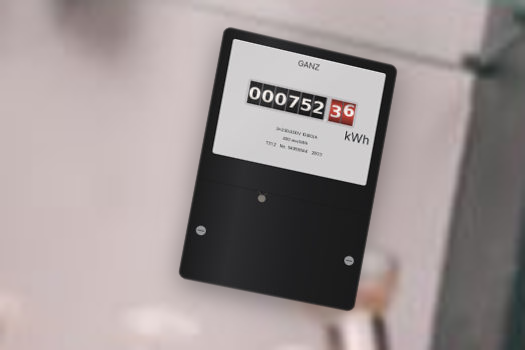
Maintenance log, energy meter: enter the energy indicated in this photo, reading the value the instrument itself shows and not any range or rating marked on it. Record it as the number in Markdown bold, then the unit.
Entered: **752.36** kWh
